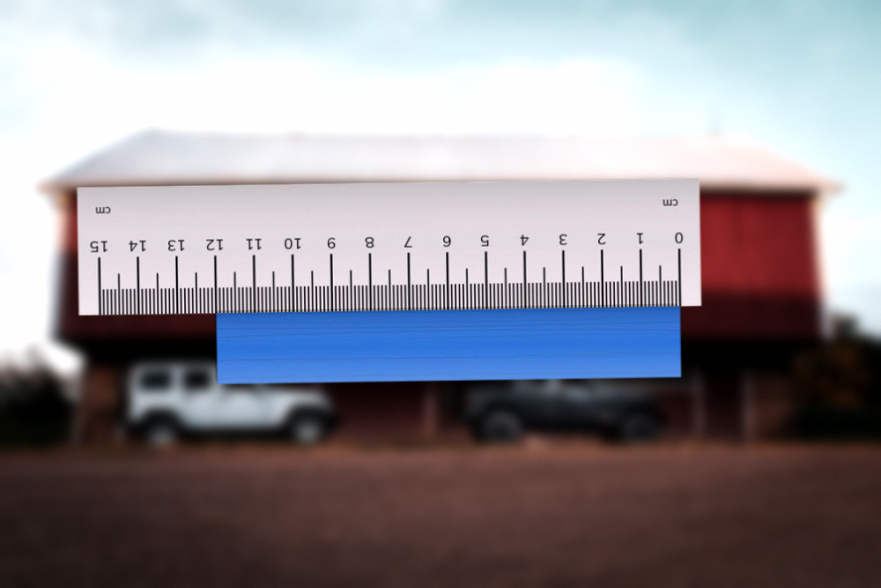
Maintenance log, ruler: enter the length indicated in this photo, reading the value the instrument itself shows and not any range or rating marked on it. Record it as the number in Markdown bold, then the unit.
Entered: **12** cm
